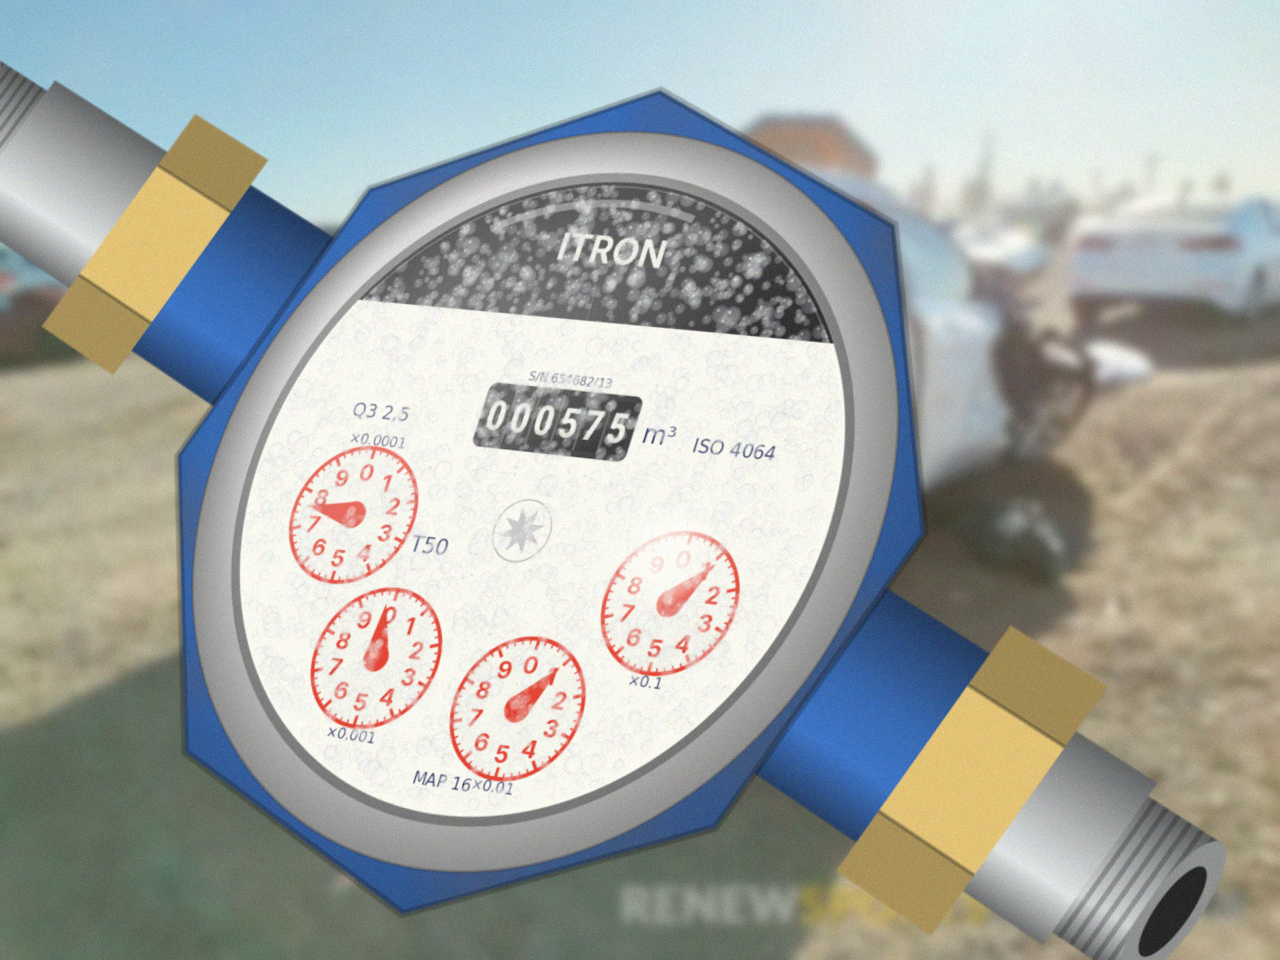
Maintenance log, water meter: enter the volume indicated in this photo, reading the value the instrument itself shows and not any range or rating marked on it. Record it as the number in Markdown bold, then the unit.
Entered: **575.1097** m³
